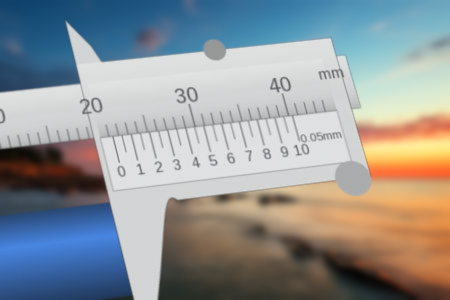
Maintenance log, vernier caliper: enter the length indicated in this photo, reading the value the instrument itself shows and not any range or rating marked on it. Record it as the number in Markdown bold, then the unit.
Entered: **21.4** mm
